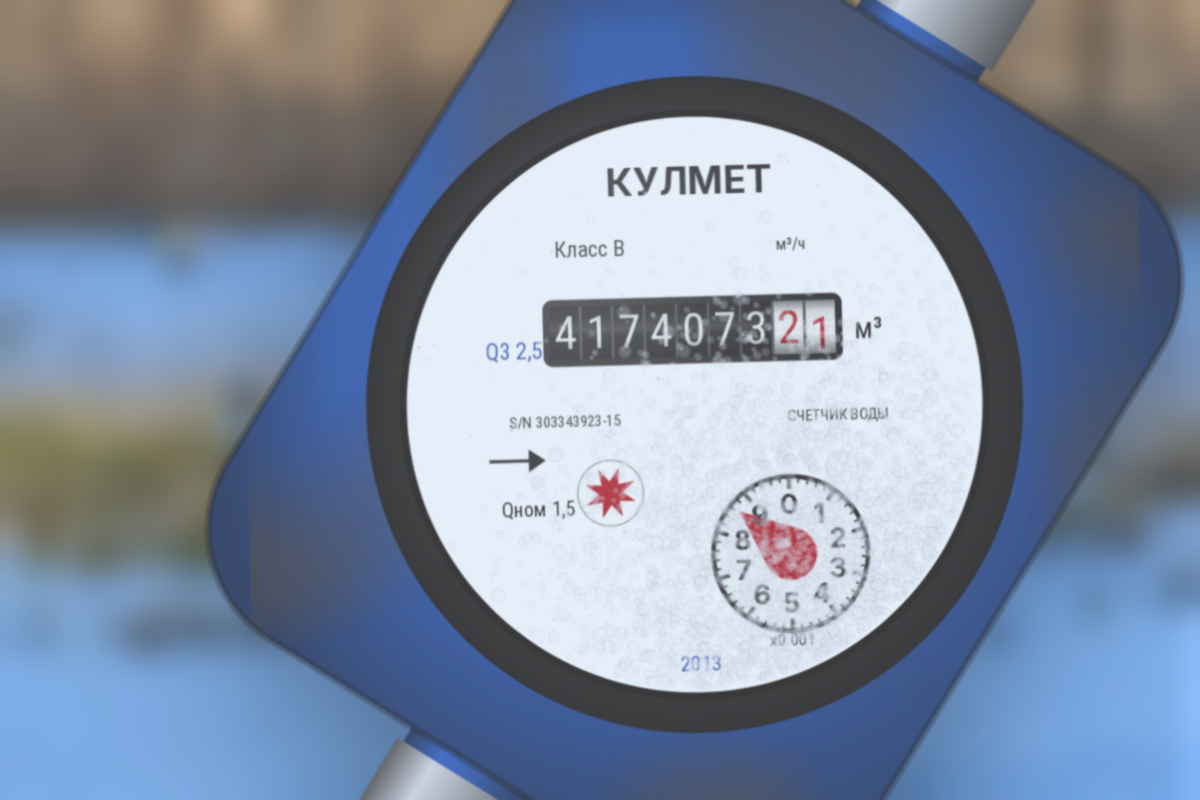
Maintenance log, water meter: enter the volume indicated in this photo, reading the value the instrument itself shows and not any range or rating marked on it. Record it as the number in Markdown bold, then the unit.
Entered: **4174073.208** m³
